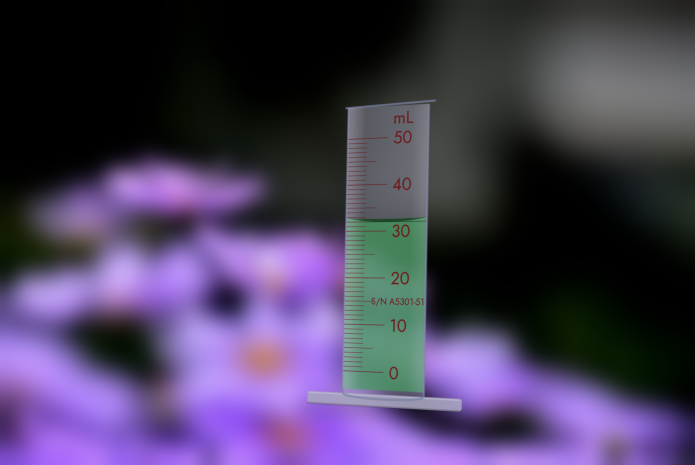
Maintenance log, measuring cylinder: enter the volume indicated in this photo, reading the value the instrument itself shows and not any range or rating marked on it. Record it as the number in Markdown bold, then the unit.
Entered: **32** mL
